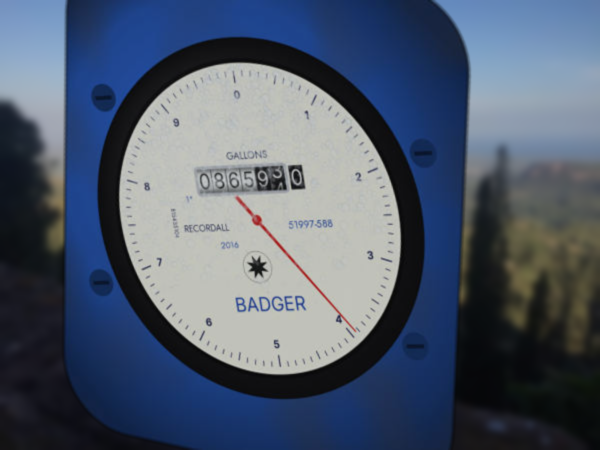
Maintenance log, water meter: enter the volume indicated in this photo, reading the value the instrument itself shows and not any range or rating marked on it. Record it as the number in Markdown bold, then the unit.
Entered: **865933.9** gal
